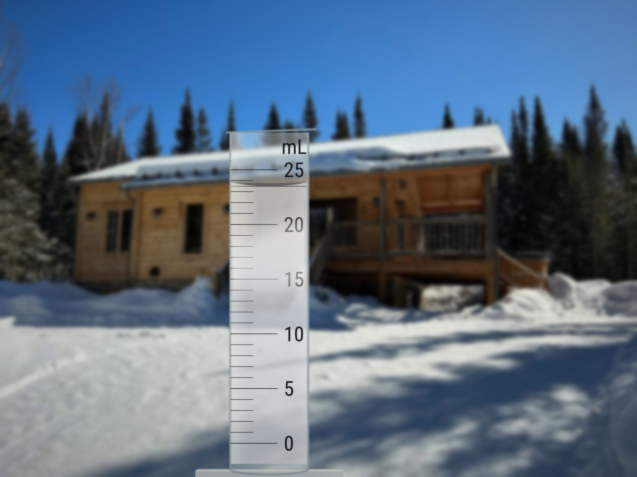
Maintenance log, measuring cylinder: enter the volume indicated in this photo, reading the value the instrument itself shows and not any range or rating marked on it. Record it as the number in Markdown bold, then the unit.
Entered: **23.5** mL
